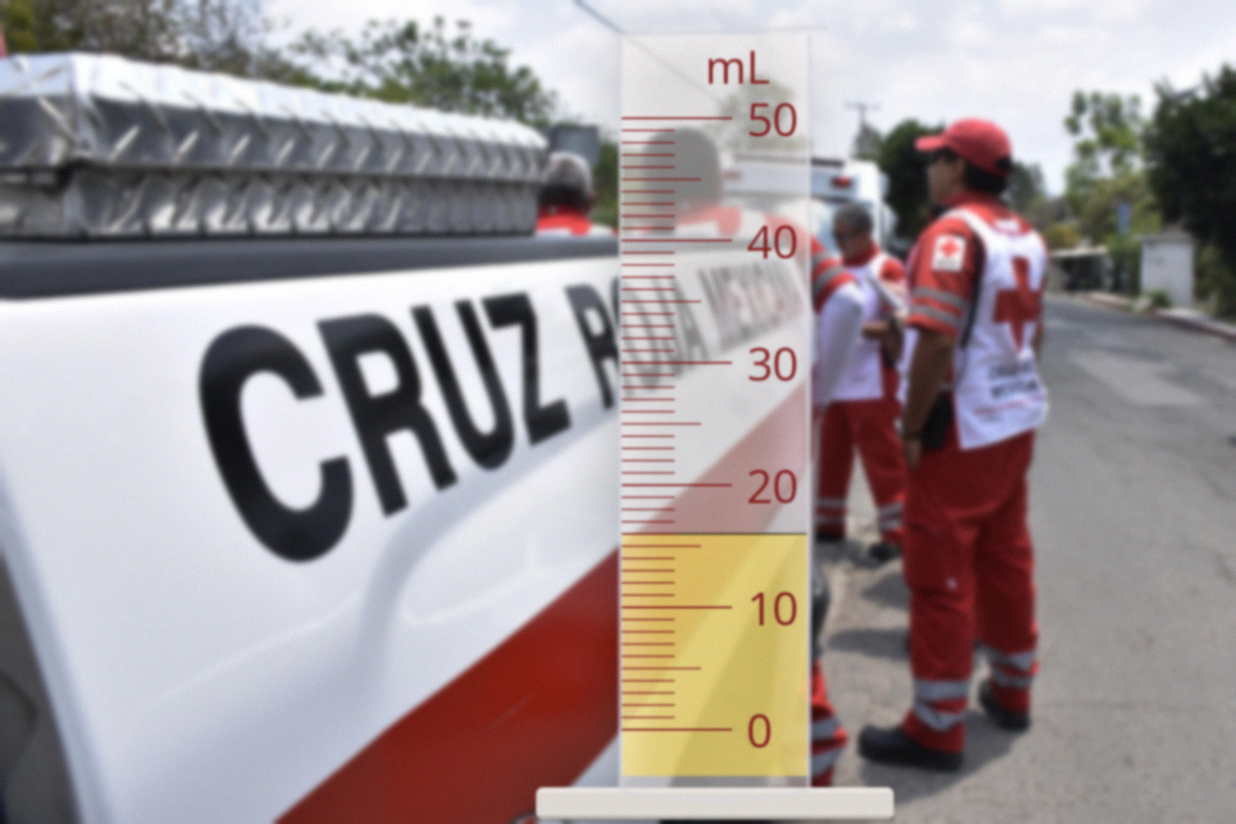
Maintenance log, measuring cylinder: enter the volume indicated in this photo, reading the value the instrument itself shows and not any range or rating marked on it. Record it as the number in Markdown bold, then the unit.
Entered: **16** mL
